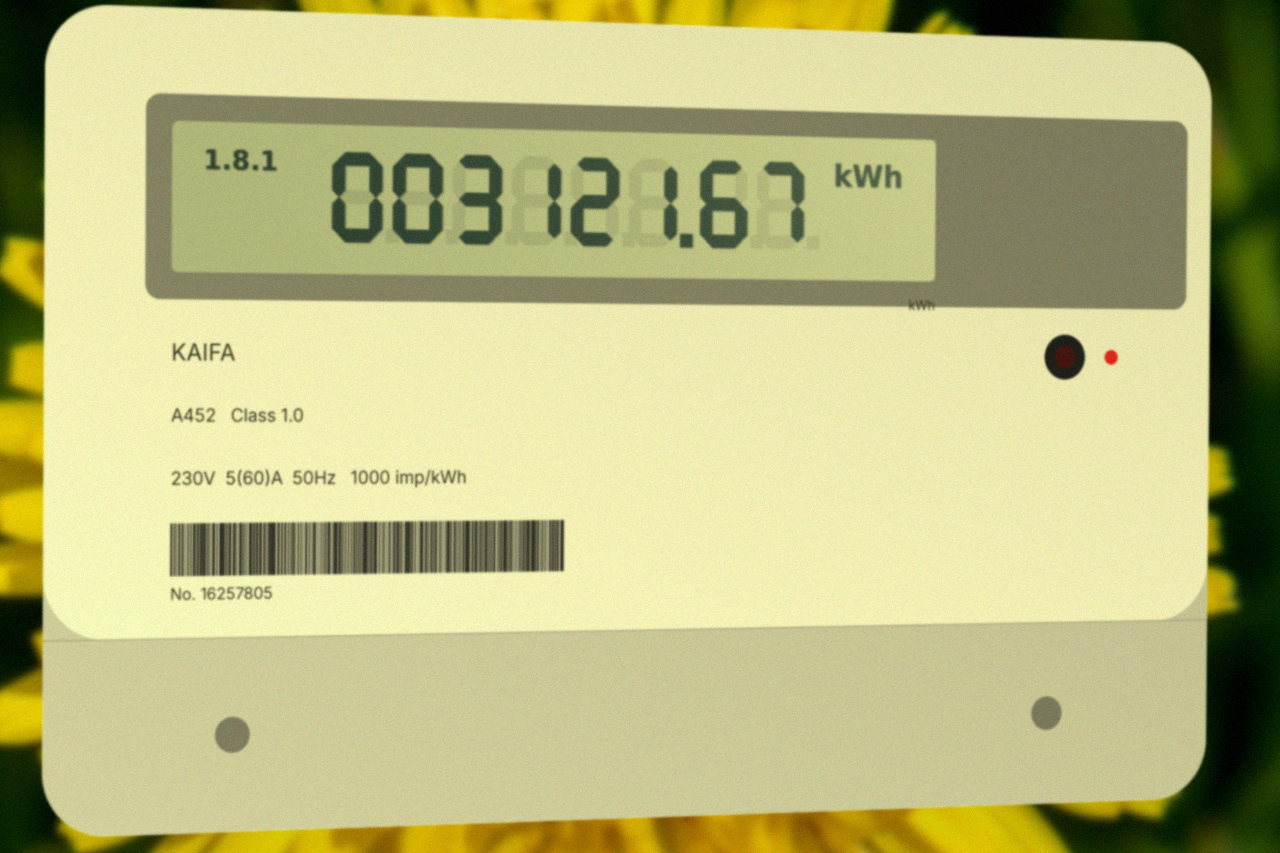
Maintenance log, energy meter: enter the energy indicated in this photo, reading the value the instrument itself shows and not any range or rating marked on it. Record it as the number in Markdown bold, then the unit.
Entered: **3121.67** kWh
